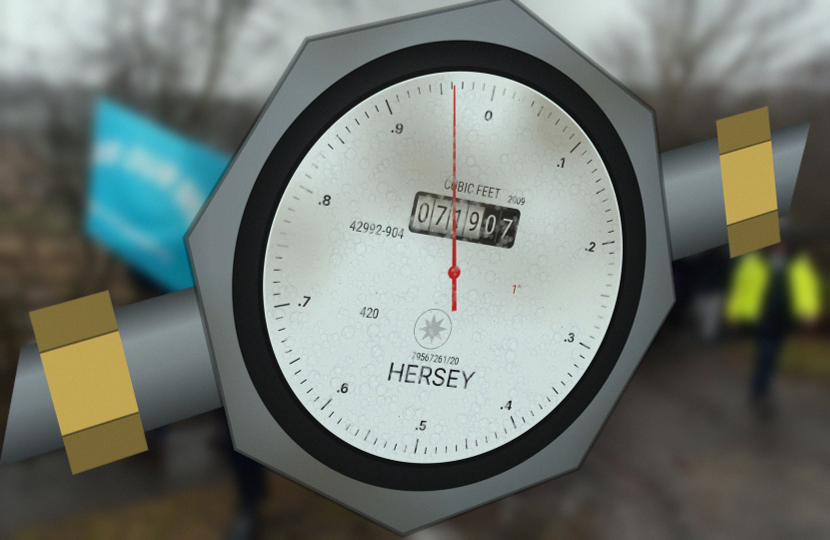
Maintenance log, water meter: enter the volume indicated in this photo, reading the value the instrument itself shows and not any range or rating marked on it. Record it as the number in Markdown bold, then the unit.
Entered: **71906.96** ft³
